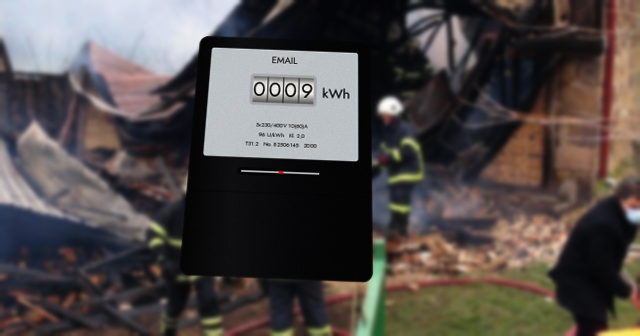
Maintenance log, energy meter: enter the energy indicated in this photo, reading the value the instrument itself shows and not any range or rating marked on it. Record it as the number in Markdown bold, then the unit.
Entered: **9** kWh
